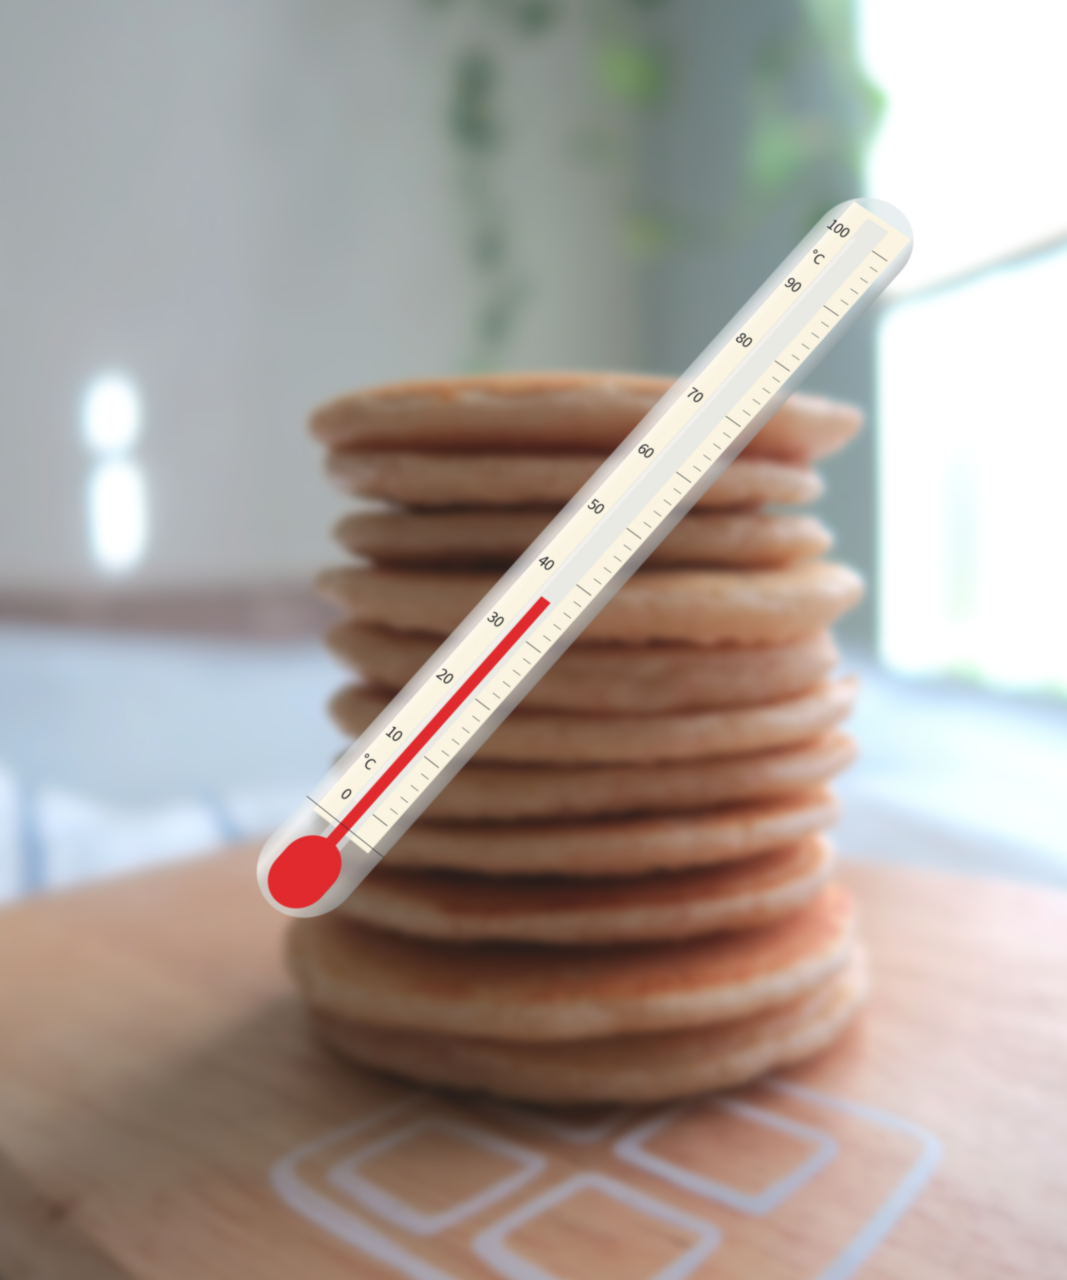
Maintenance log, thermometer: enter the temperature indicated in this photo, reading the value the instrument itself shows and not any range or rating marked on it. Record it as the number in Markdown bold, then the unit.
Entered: **36** °C
